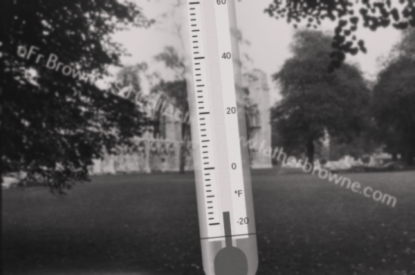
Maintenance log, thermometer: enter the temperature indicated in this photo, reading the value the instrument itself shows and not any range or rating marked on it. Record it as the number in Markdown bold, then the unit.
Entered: **-16** °F
